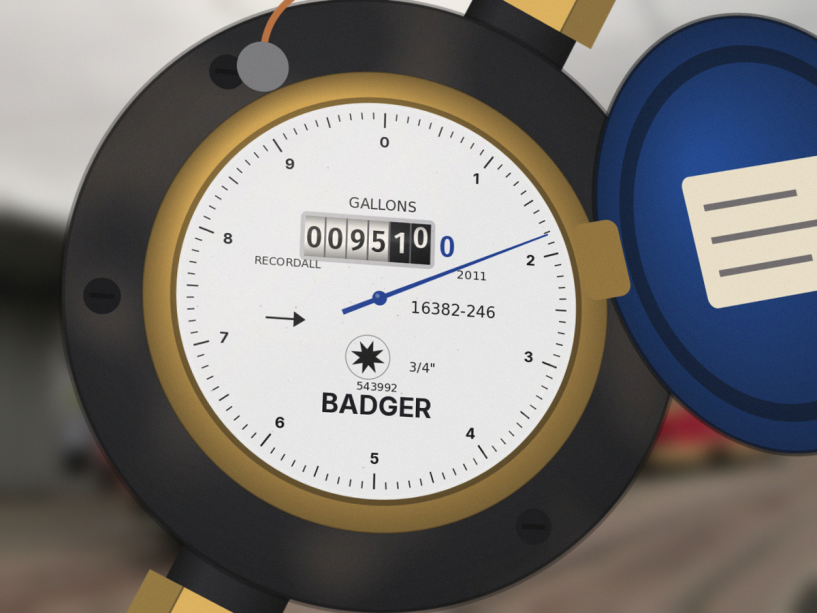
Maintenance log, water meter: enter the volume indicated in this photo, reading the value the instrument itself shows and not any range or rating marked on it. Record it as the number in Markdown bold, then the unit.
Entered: **95101.8** gal
